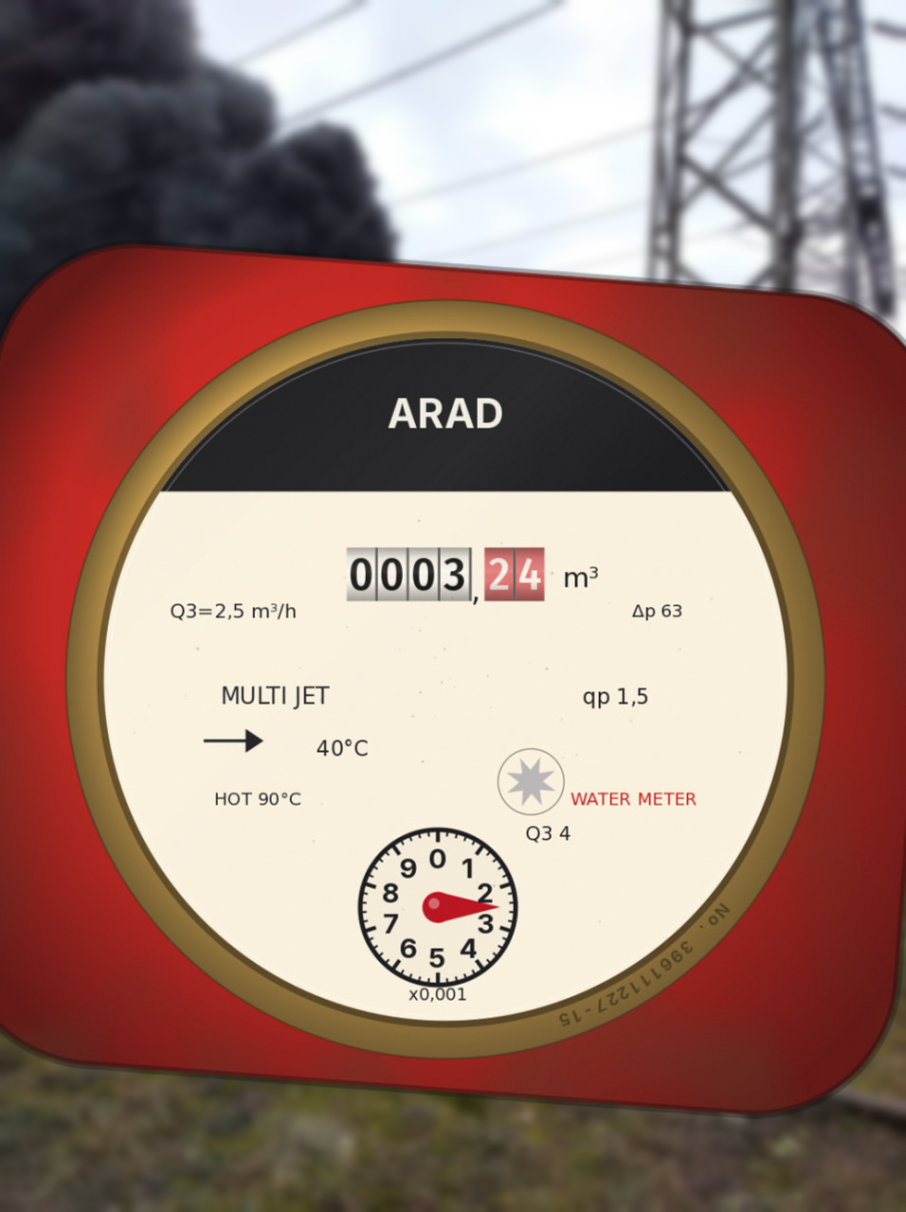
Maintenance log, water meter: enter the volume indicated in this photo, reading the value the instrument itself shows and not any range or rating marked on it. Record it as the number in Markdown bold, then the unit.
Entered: **3.242** m³
